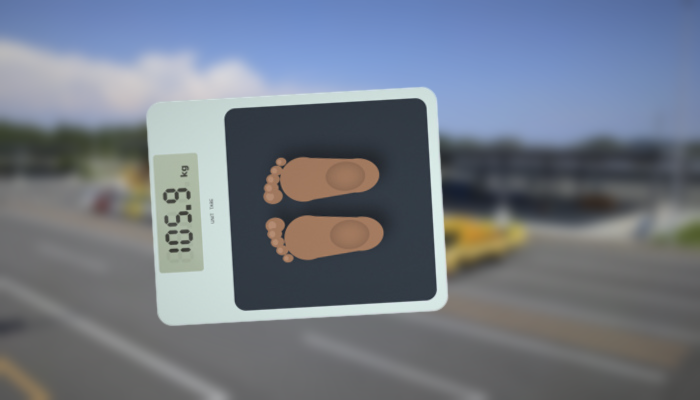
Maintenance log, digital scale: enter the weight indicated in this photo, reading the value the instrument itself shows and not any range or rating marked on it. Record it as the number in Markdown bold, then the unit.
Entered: **105.9** kg
